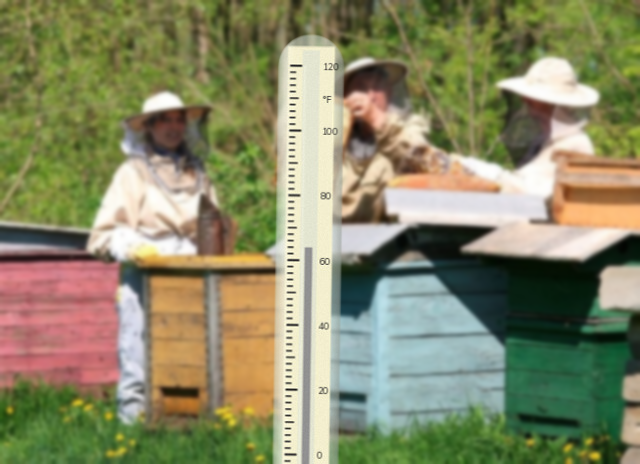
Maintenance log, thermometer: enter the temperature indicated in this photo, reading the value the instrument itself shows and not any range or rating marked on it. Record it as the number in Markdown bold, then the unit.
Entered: **64** °F
